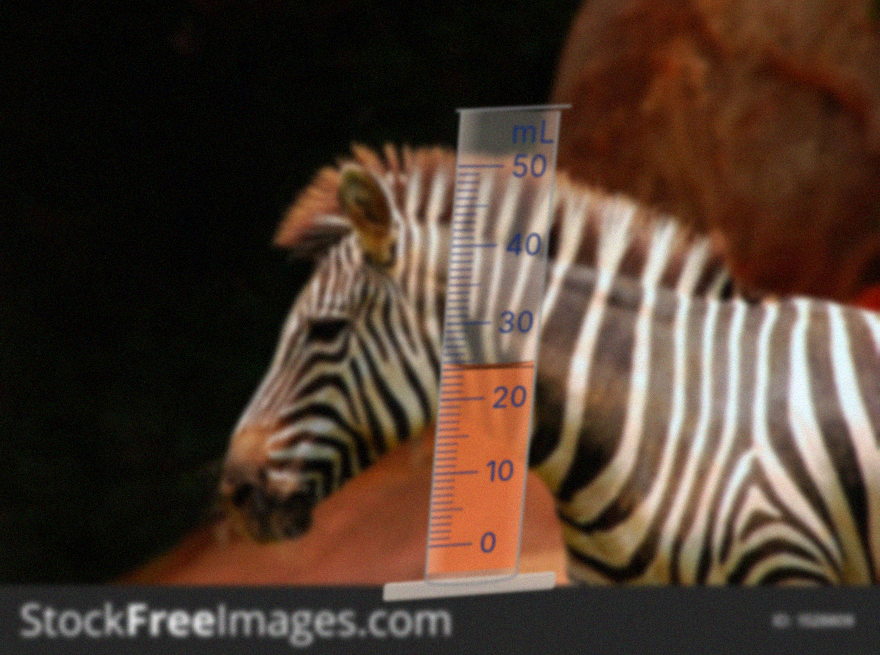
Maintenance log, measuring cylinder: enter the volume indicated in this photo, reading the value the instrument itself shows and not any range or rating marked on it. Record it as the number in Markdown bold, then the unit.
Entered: **24** mL
